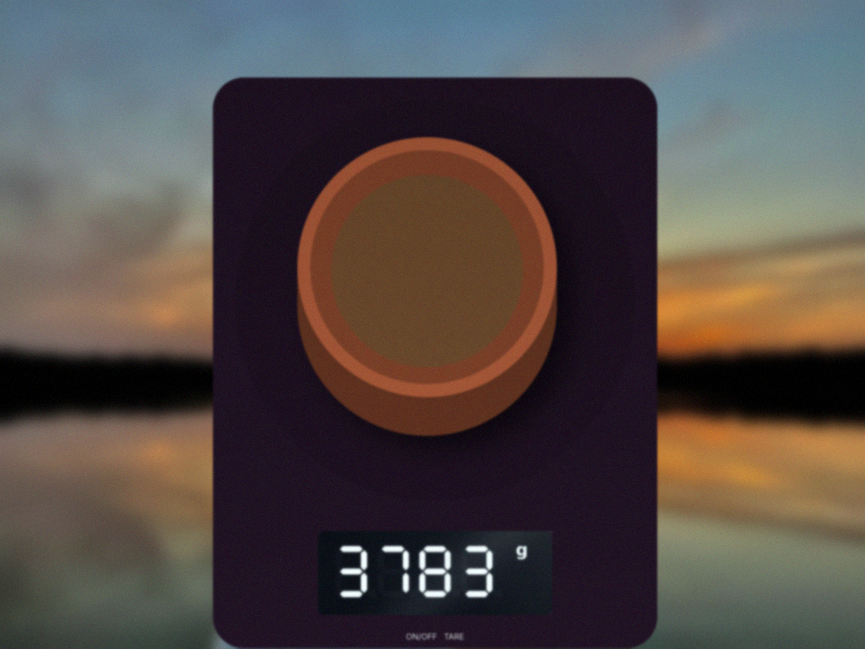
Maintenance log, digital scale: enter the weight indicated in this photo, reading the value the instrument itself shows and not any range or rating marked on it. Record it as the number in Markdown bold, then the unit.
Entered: **3783** g
